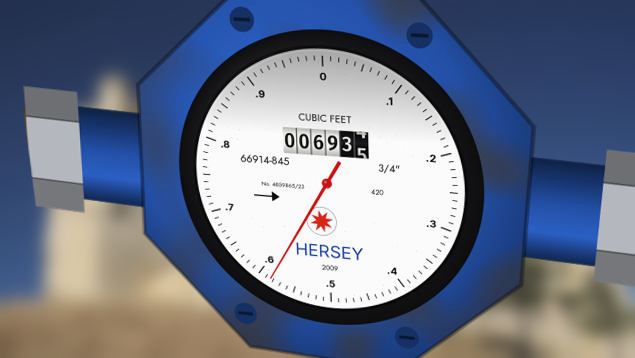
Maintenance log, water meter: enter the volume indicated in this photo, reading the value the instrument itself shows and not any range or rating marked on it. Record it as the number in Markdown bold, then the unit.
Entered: **6934.58** ft³
